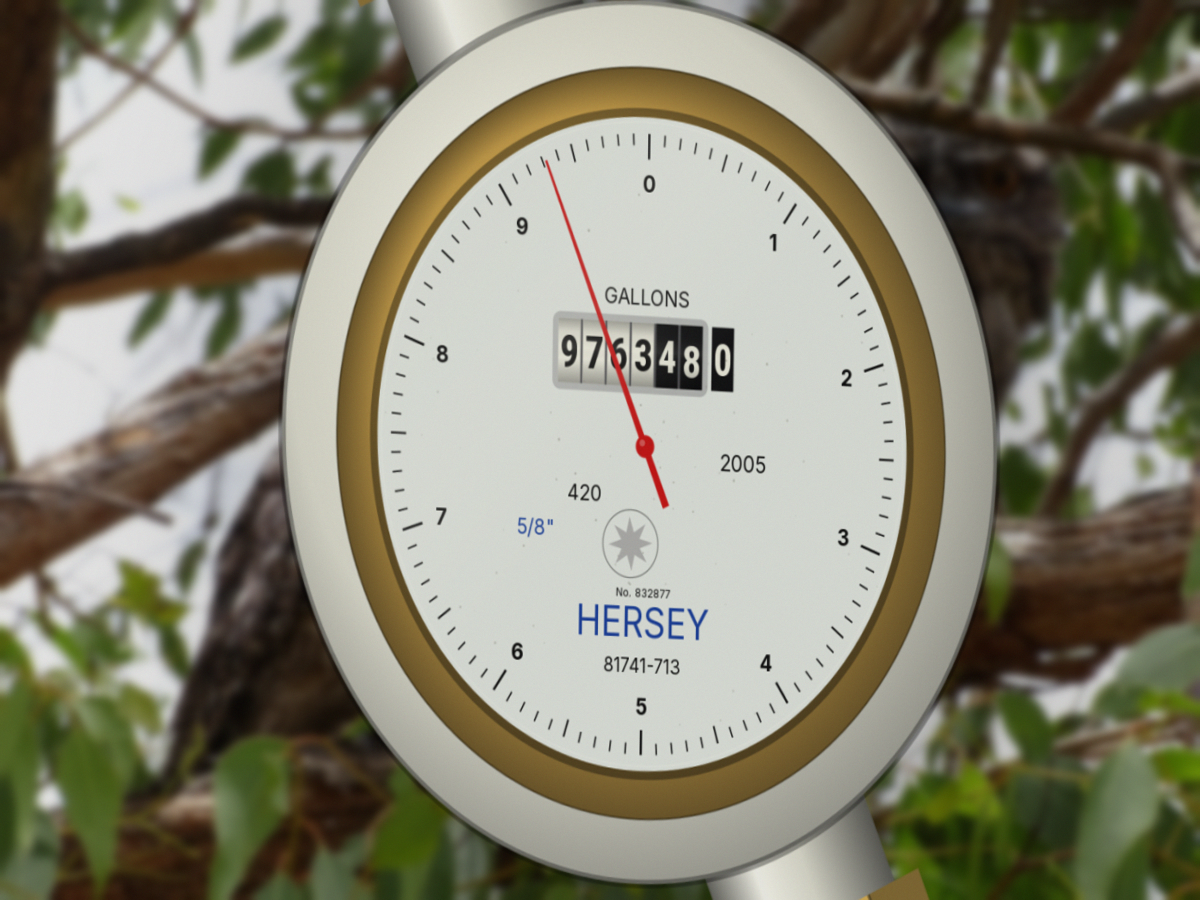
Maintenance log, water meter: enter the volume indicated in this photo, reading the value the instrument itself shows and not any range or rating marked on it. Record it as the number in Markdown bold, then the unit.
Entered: **9763479.3** gal
